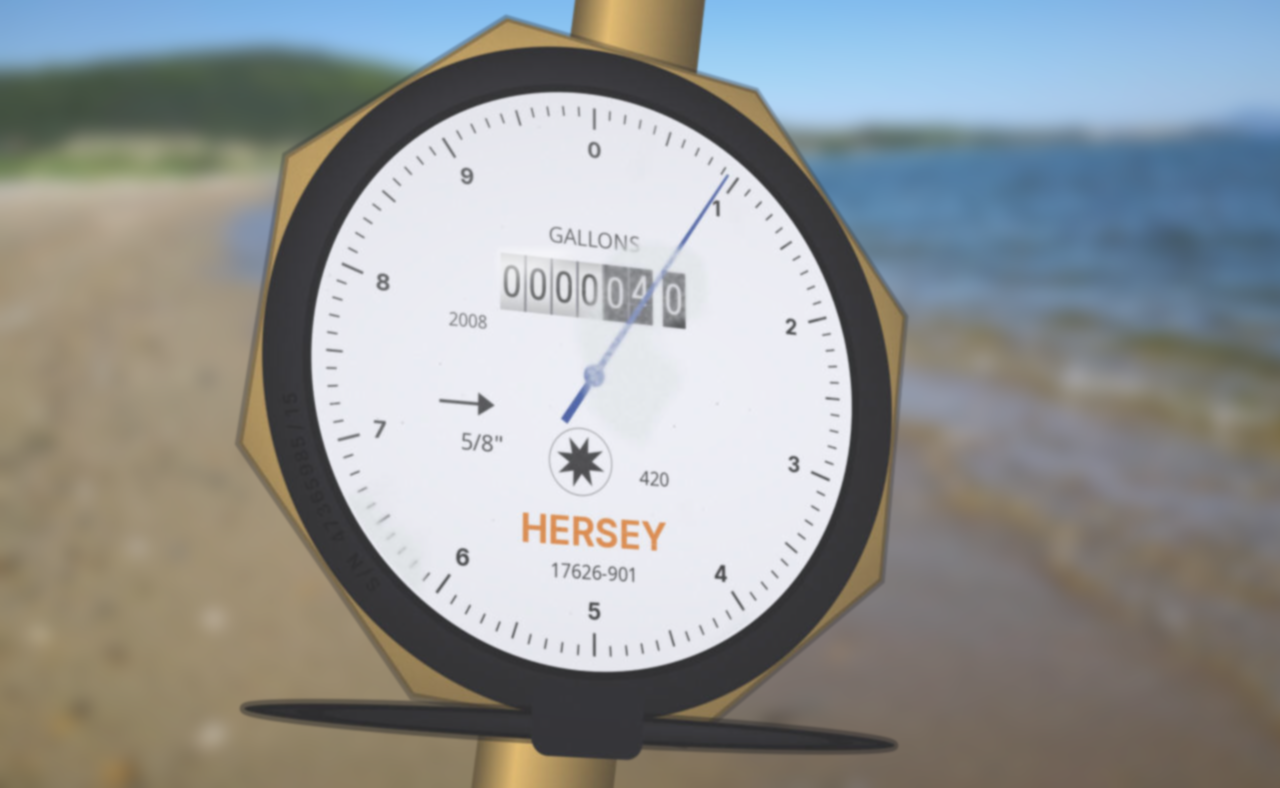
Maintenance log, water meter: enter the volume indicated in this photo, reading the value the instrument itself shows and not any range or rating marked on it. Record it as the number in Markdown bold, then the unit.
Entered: **40.9** gal
